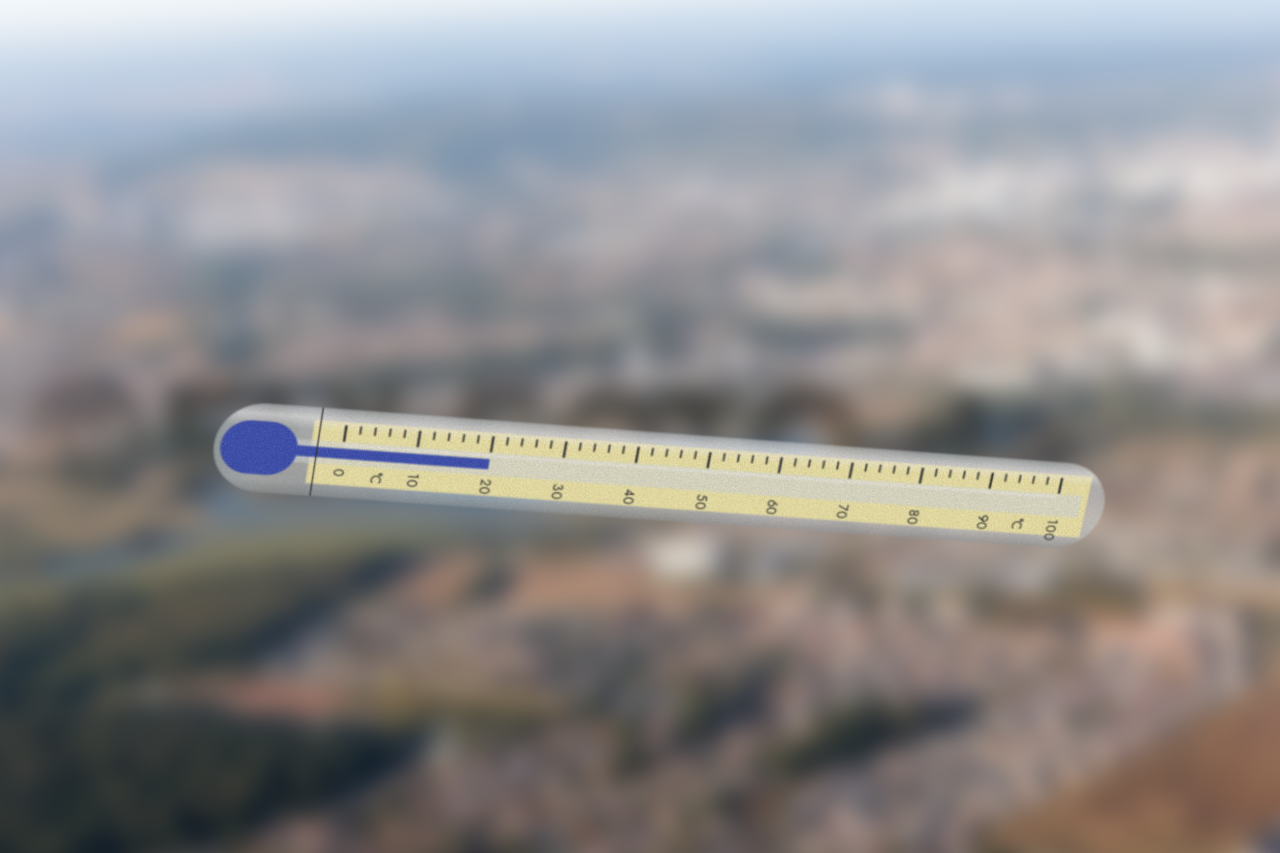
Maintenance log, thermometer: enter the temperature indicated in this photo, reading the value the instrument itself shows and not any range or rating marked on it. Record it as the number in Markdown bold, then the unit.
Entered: **20** °C
